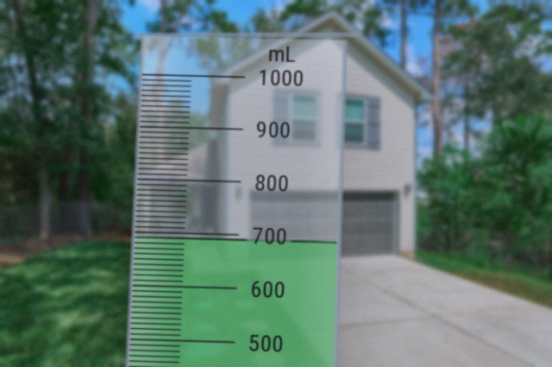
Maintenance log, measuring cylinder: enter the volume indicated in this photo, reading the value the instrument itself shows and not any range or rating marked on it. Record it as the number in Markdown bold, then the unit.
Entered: **690** mL
